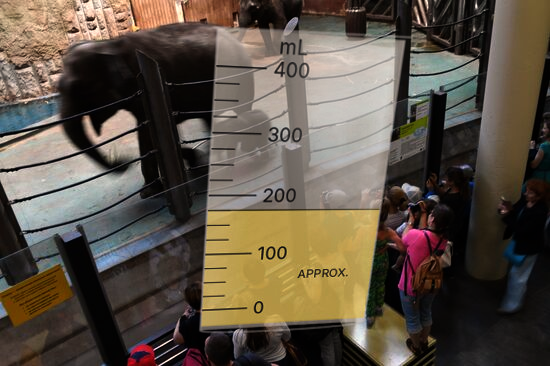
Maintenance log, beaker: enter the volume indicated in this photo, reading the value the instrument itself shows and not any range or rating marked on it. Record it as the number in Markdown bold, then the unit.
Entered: **175** mL
